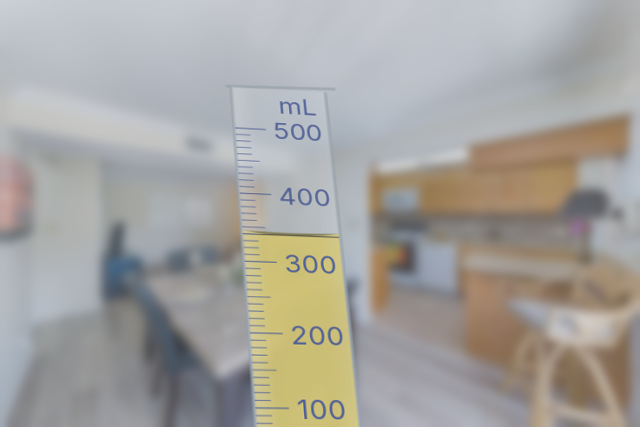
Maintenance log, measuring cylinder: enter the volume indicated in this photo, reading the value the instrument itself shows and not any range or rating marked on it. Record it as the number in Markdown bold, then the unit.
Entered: **340** mL
